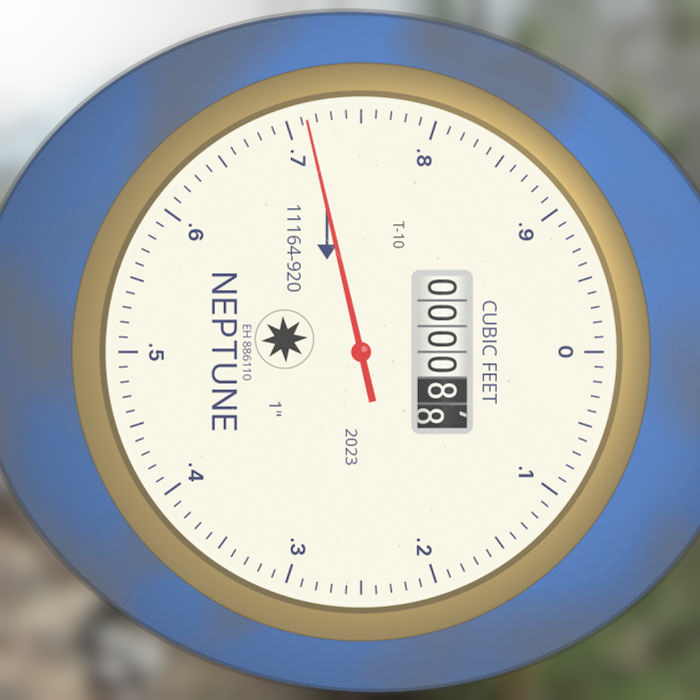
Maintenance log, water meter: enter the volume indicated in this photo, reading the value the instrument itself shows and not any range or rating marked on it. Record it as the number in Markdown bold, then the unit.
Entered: **87.71** ft³
